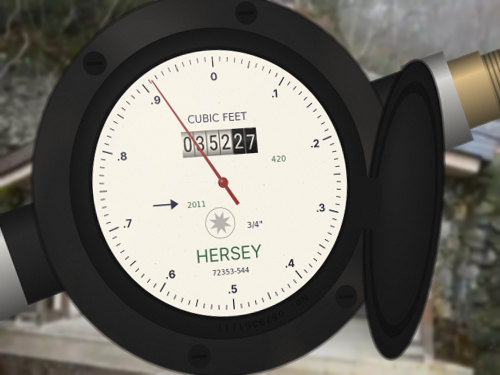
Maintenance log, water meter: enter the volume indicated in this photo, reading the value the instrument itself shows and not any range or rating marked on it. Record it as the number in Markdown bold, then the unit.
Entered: **35226.91** ft³
